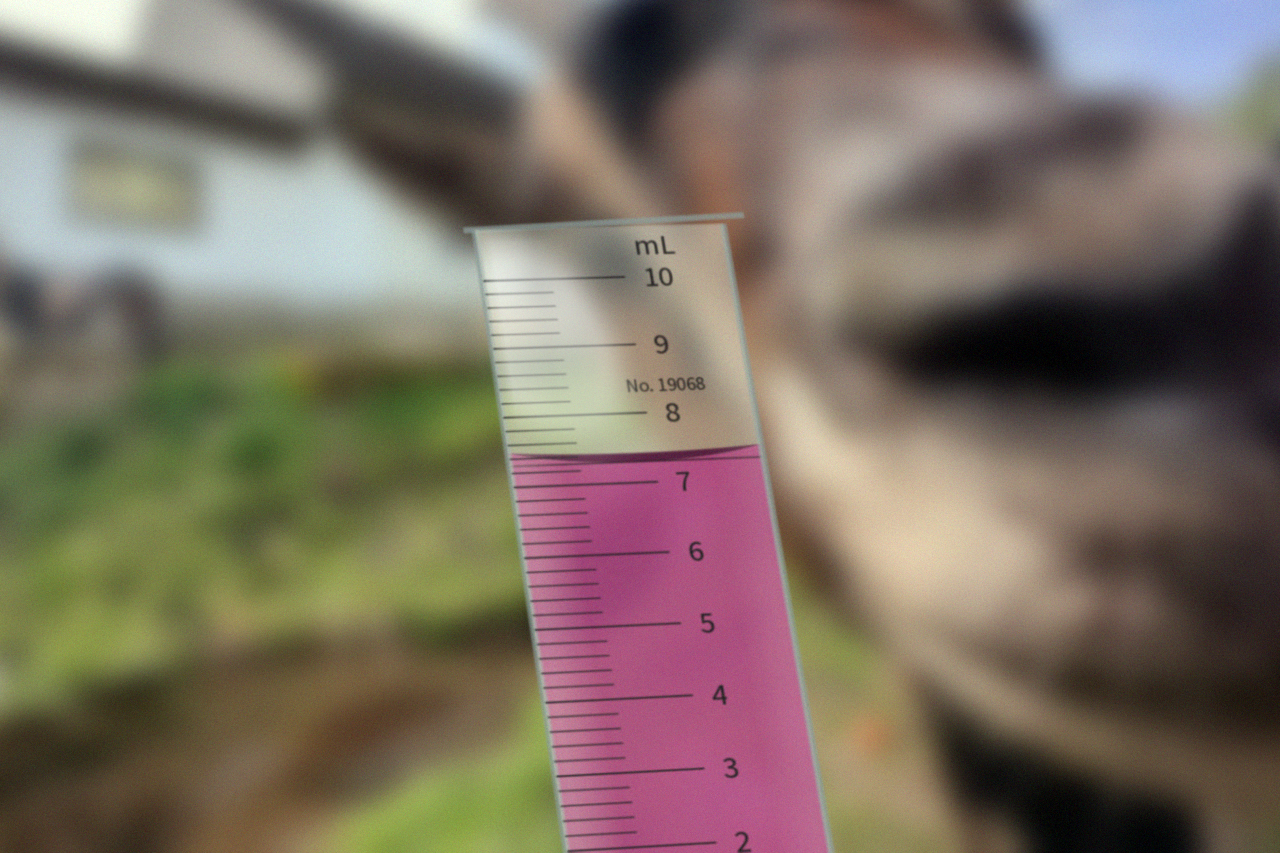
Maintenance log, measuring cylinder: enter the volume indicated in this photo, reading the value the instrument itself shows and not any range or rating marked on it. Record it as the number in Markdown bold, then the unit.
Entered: **7.3** mL
